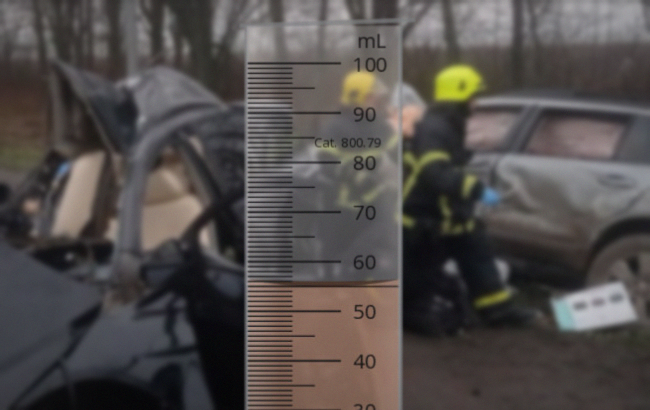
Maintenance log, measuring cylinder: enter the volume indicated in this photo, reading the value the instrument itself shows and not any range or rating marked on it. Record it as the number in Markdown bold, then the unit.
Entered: **55** mL
